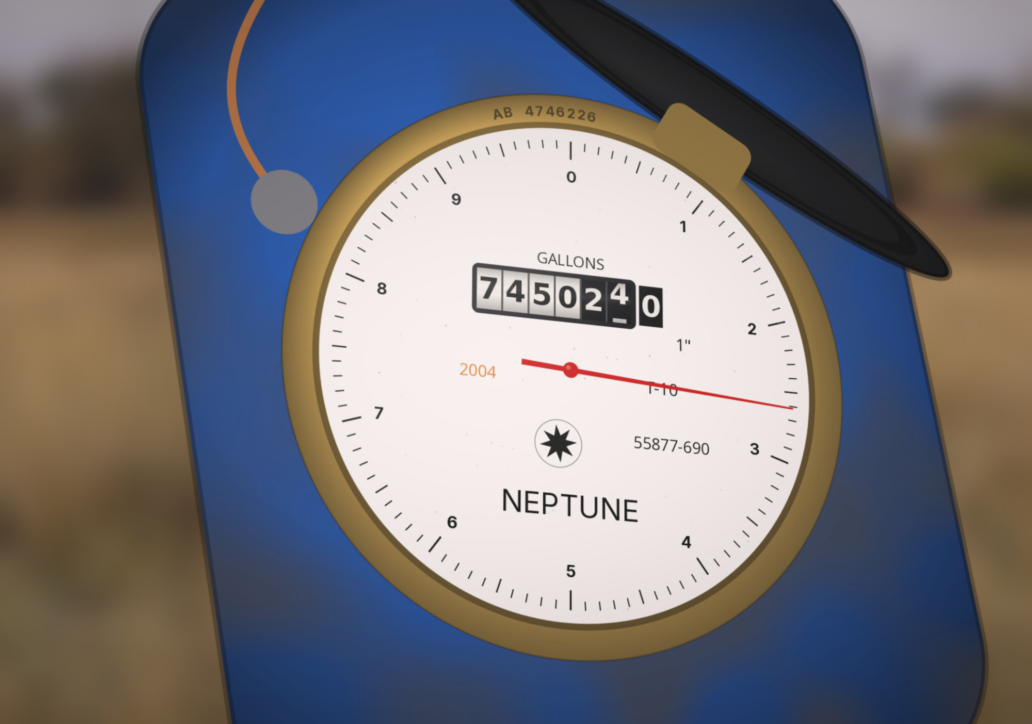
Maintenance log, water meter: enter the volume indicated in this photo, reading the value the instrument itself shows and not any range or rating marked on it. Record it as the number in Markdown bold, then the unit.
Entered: **7450242.6** gal
